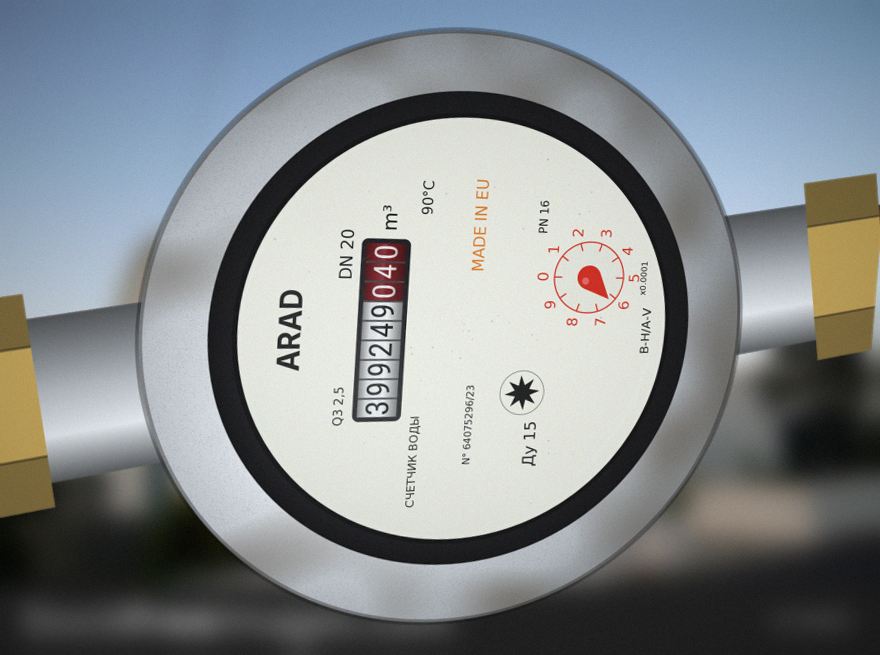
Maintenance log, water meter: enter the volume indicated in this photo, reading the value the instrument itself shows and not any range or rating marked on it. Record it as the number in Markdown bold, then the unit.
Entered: **399249.0406** m³
